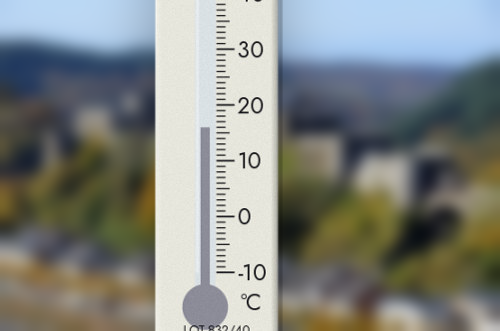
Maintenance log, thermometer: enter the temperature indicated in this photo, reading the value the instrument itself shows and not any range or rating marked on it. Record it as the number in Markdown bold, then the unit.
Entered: **16** °C
